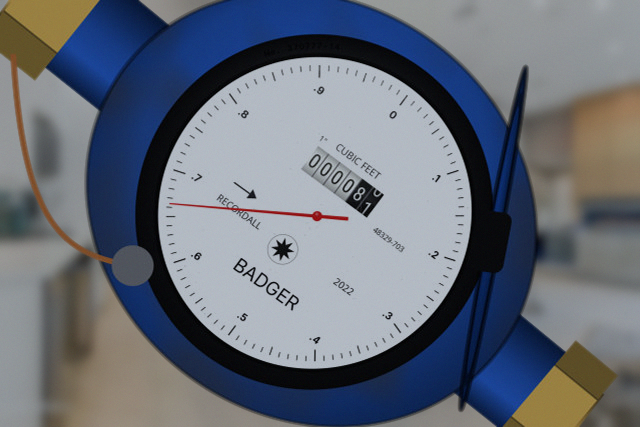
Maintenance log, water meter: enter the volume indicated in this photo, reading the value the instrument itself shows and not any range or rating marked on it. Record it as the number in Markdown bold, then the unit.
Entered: **80.66** ft³
